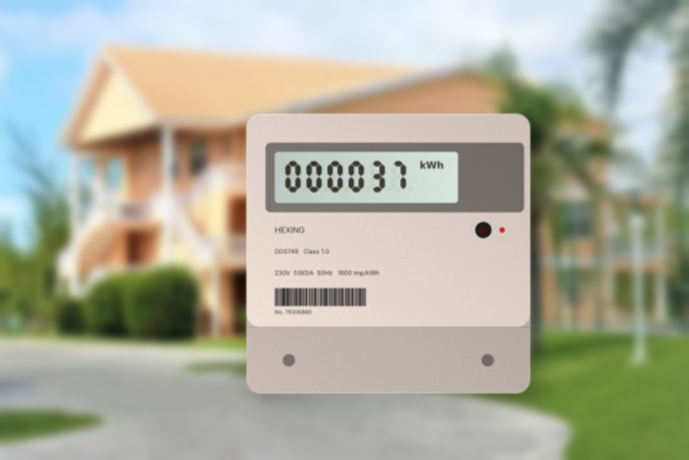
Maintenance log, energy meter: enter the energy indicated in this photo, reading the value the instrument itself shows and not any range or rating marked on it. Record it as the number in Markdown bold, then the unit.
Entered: **37** kWh
